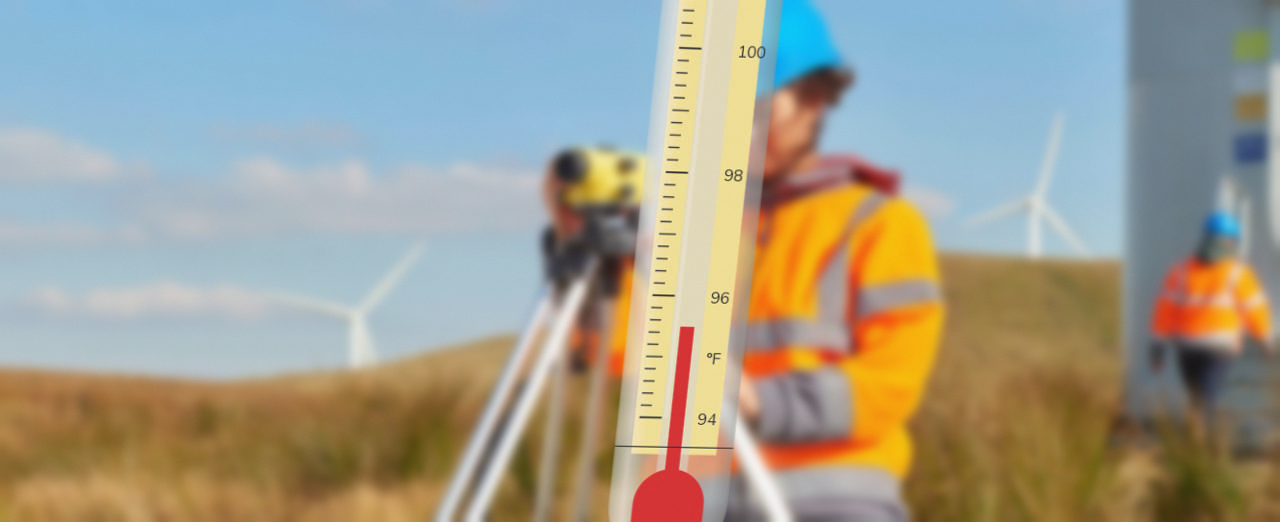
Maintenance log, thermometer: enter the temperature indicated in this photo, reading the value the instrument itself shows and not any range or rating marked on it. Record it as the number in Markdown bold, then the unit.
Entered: **95.5** °F
